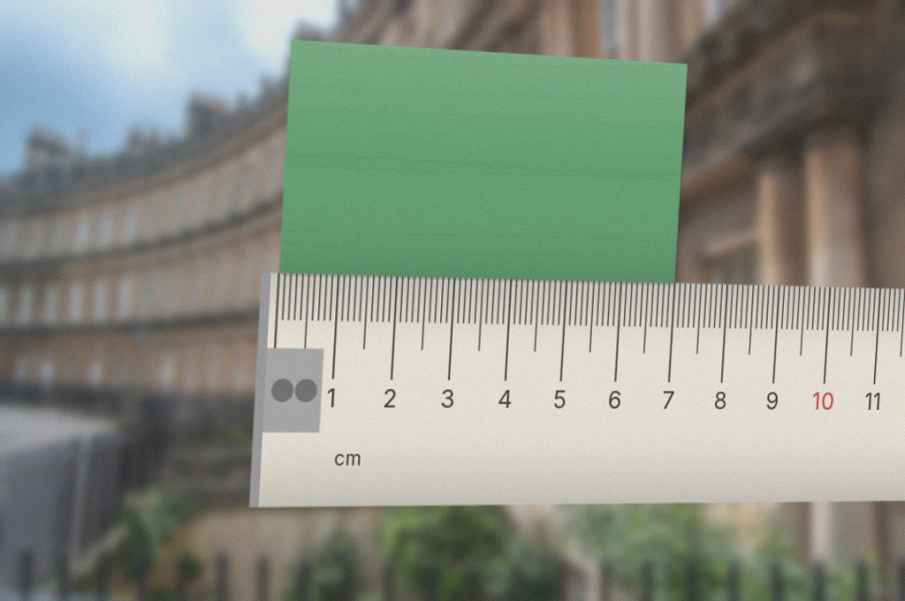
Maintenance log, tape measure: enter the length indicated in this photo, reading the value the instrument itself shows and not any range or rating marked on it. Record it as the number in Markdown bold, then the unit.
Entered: **7** cm
